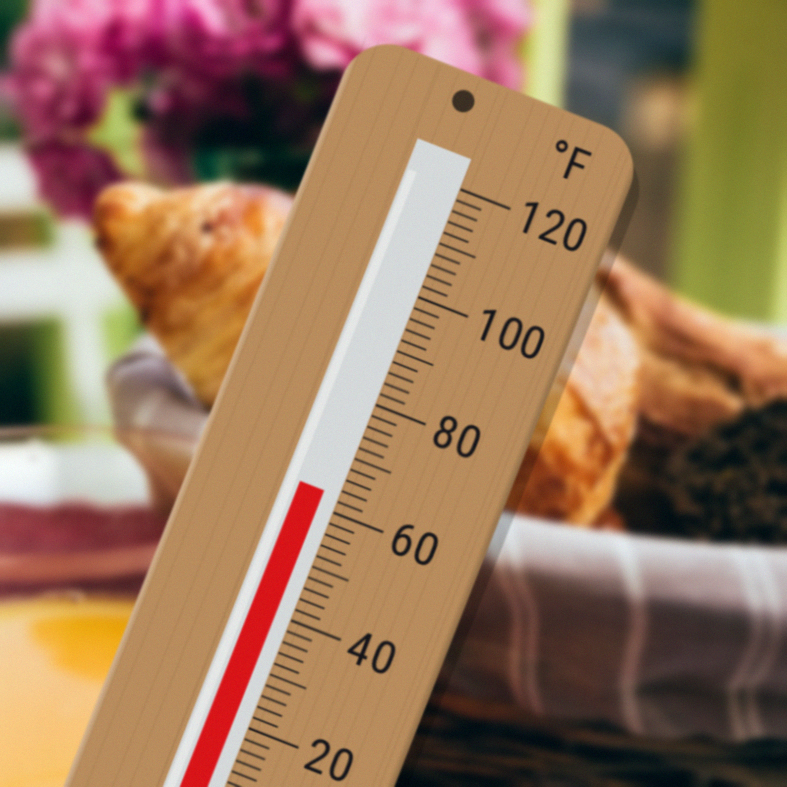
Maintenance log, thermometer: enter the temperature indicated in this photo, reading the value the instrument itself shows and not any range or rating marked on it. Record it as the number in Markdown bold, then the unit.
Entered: **63** °F
